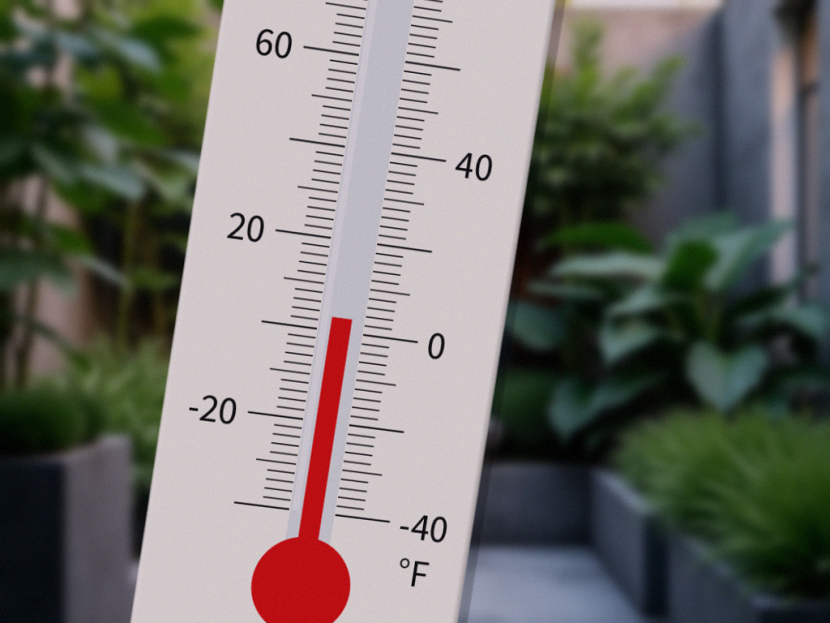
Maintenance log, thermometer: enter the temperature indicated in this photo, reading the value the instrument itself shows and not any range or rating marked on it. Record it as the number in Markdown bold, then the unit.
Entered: **3** °F
